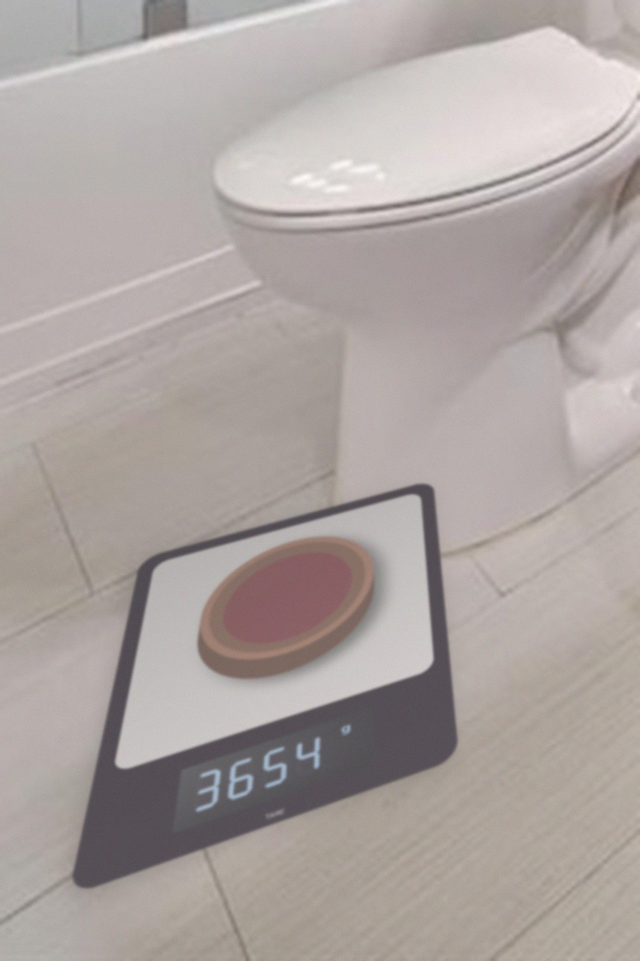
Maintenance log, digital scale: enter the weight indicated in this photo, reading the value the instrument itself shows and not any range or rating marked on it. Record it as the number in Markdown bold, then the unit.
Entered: **3654** g
